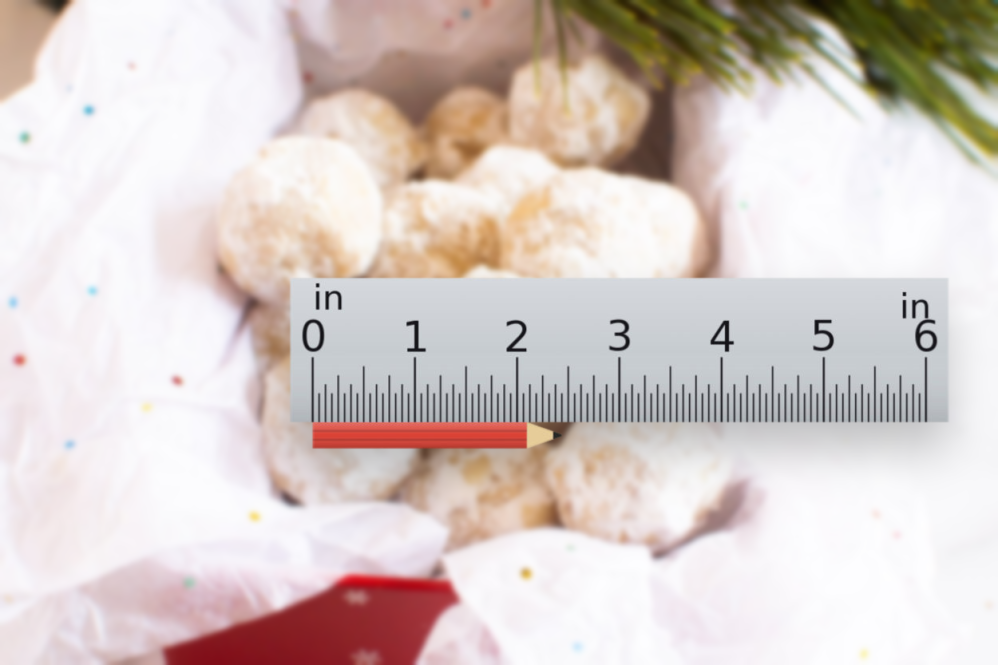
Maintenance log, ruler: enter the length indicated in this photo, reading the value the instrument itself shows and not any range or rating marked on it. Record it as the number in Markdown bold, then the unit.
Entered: **2.4375** in
